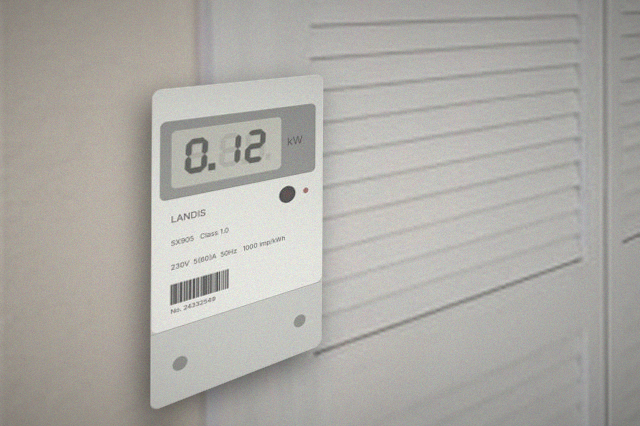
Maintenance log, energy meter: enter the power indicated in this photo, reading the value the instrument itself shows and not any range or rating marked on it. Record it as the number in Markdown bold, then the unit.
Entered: **0.12** kW
